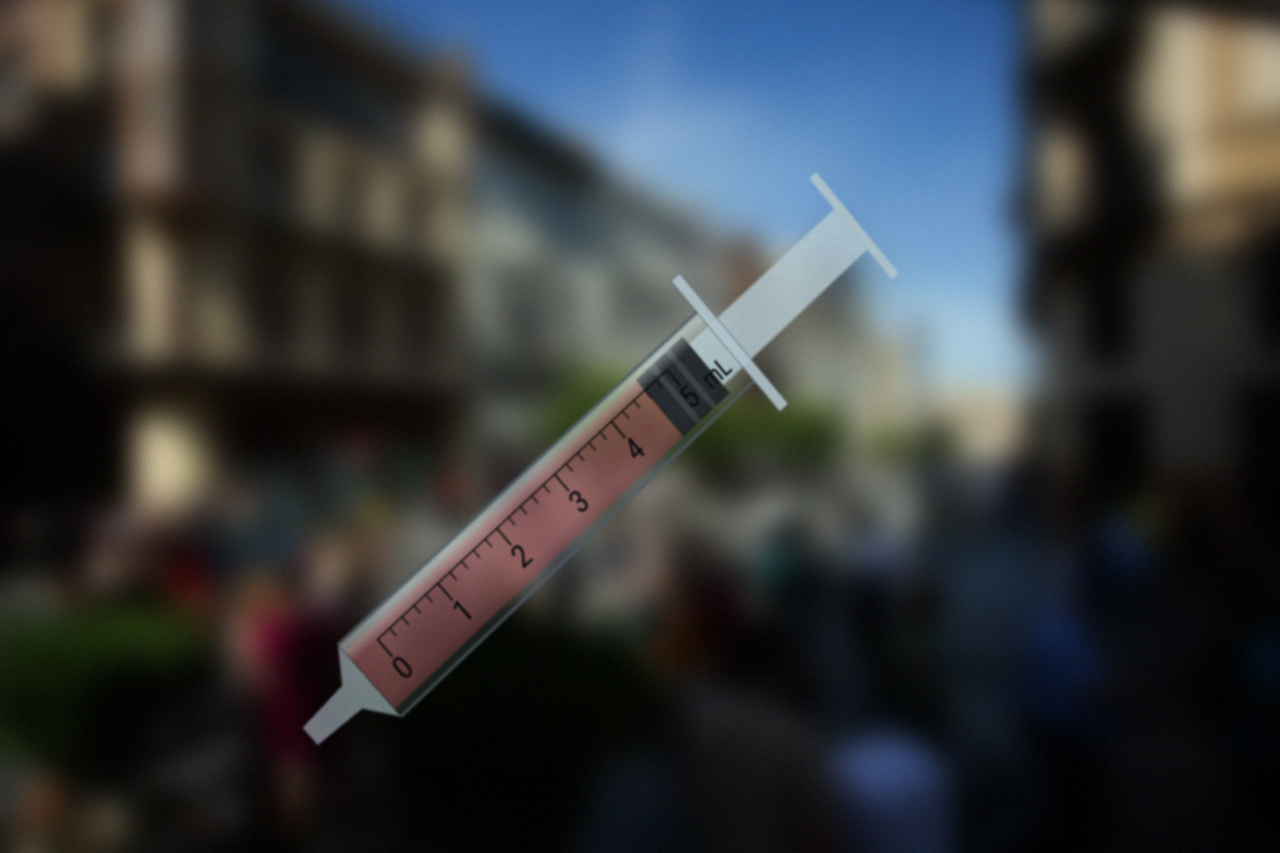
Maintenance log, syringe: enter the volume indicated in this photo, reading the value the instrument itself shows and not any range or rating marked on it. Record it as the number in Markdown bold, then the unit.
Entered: **4.6** mL
